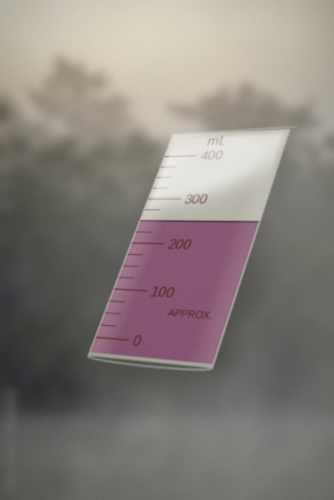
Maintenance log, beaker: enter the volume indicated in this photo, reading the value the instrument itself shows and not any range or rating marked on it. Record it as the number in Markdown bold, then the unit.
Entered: **250** mL
